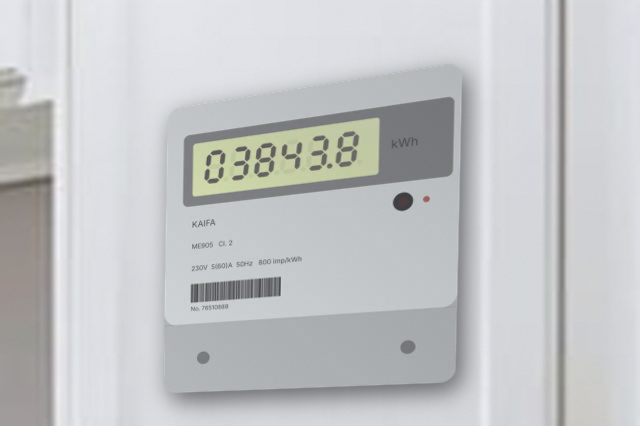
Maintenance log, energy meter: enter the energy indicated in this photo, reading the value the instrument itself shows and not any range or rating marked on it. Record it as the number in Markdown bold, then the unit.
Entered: **3843.8** kWh
